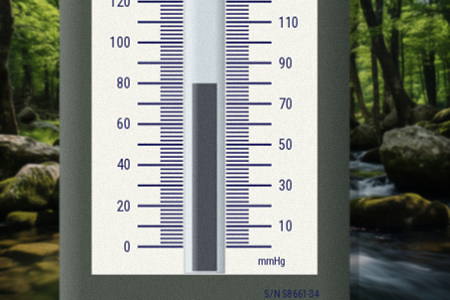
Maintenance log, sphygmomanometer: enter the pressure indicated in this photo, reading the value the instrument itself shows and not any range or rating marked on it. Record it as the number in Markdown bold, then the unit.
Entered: **80** mmHg
